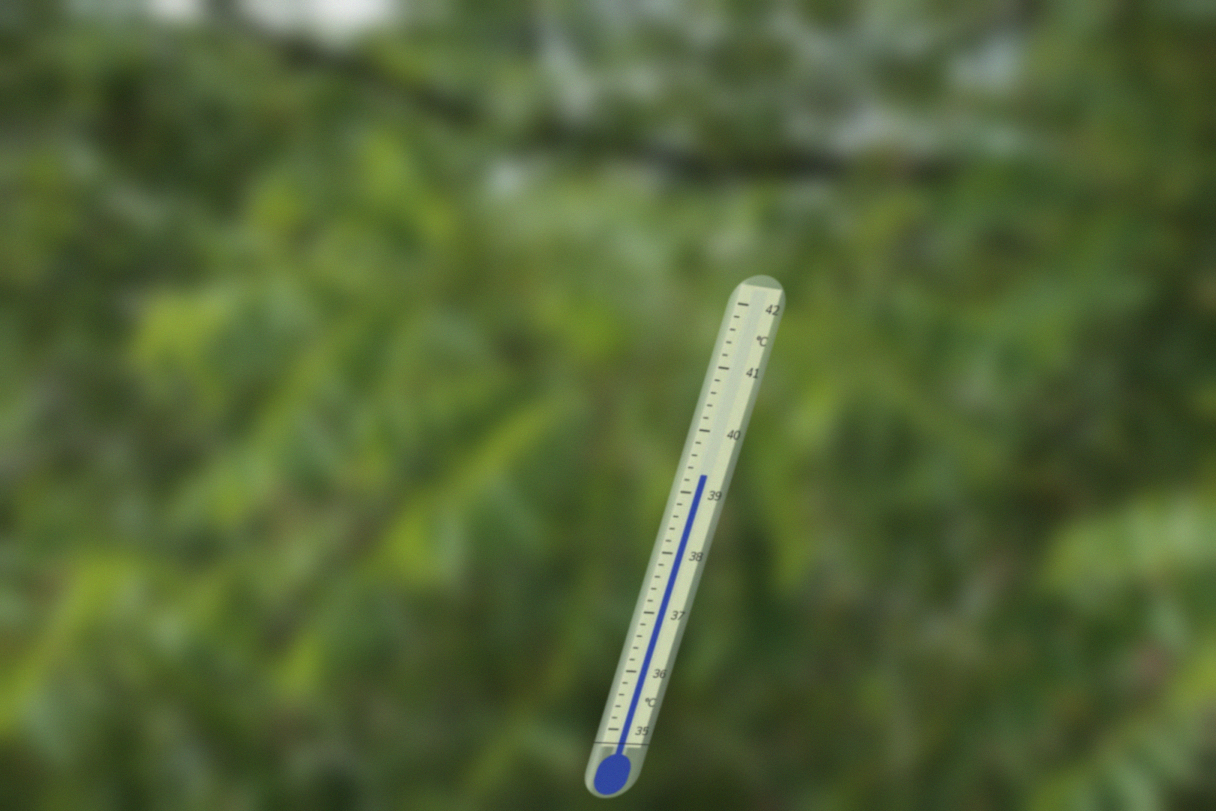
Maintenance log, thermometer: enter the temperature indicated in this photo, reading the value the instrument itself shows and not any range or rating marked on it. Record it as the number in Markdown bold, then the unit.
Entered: **39.3** °C
